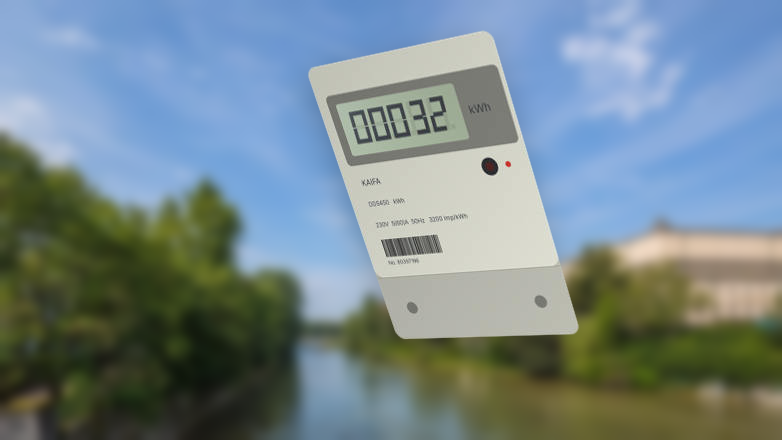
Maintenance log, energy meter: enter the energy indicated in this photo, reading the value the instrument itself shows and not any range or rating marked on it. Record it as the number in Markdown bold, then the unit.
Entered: **32** kWh
